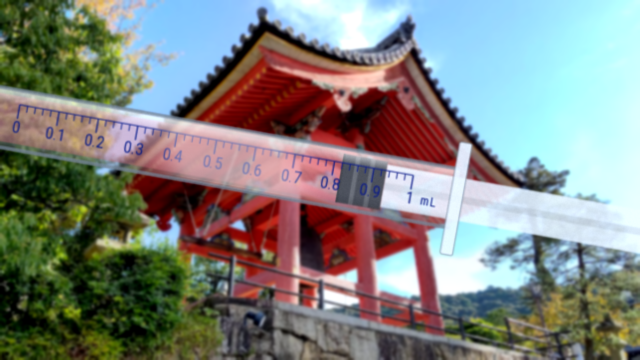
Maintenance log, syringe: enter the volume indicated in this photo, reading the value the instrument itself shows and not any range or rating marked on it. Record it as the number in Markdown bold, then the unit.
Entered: **0.82** mL
